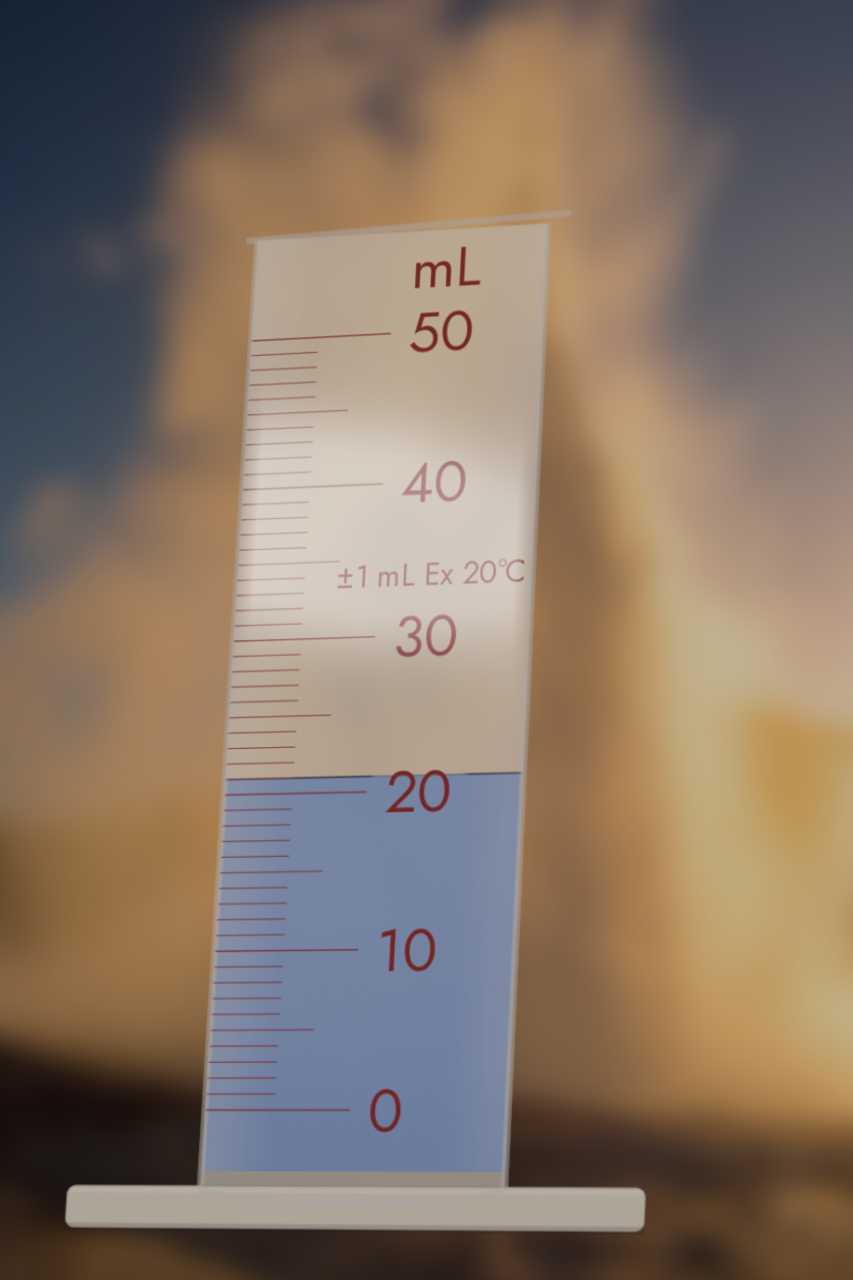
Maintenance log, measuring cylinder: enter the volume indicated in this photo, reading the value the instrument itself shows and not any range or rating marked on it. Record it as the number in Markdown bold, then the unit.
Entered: **21** mL
